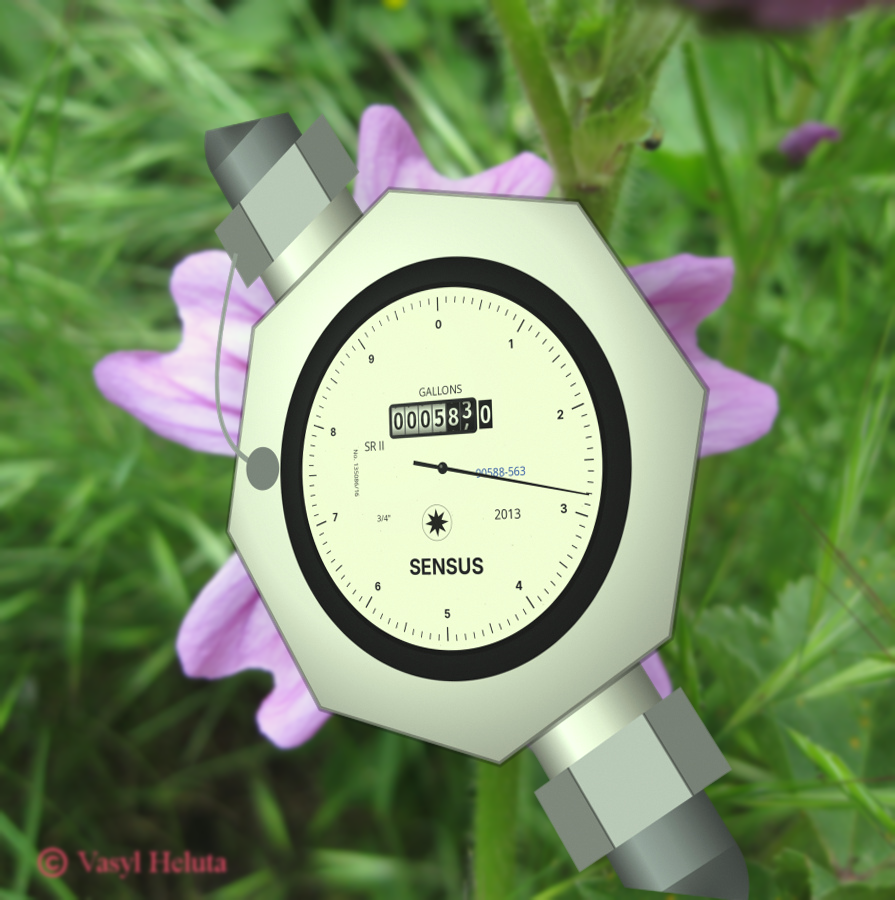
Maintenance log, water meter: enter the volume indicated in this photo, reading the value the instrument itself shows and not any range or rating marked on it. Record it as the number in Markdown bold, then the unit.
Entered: **5832.8** gal
